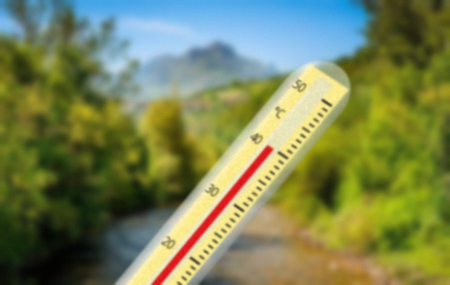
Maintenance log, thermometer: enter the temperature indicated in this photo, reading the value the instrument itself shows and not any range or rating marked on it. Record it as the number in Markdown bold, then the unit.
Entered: **40** °C
